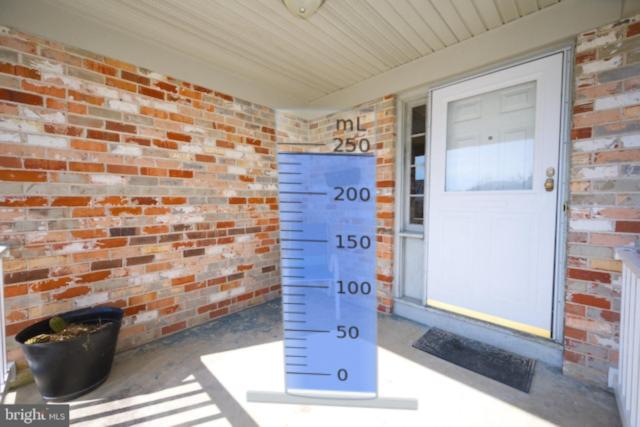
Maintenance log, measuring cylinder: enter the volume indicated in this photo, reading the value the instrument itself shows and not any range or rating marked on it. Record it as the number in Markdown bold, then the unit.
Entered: **240** mL
